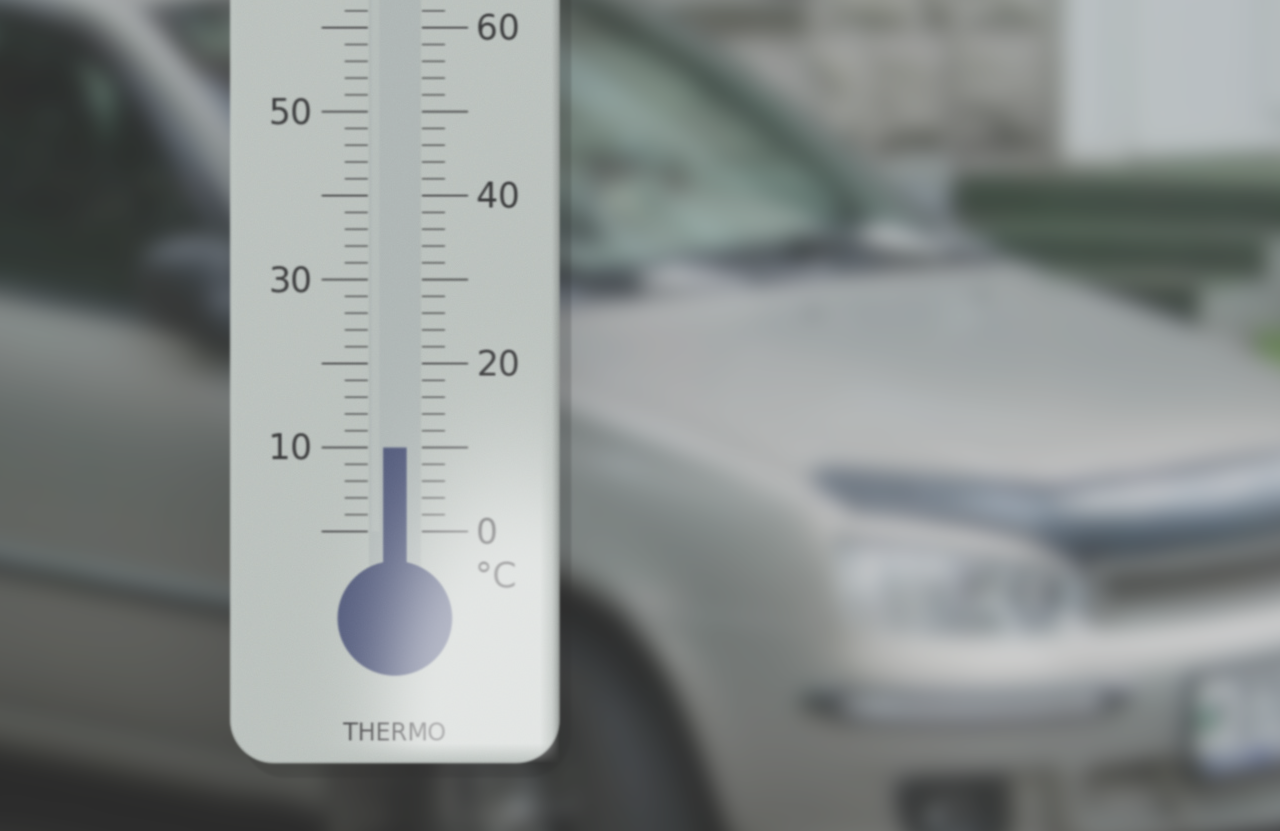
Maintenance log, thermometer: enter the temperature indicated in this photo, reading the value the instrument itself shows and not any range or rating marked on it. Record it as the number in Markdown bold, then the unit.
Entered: **10** °C
